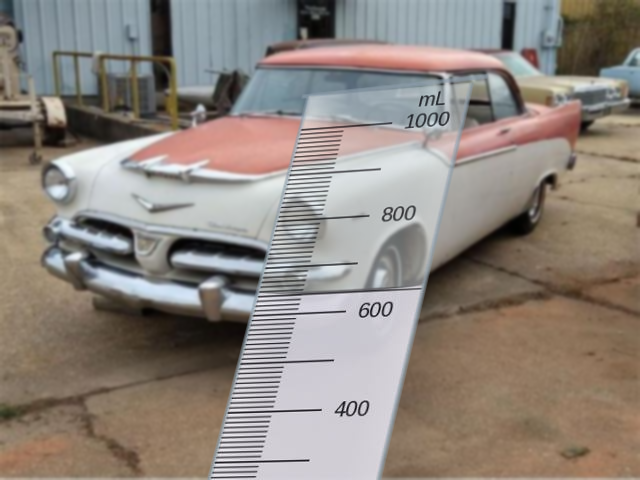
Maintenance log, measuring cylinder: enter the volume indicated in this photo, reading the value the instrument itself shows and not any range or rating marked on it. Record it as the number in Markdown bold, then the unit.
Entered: **640** mL
